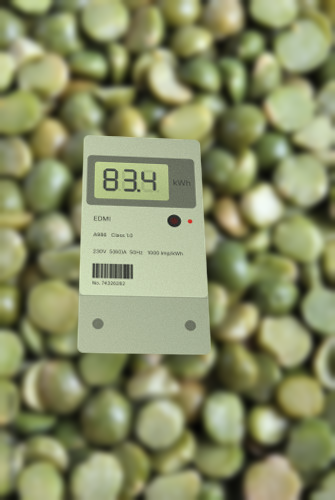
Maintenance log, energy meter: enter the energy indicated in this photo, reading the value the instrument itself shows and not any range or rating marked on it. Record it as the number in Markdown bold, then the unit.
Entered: **83.4** kWh
